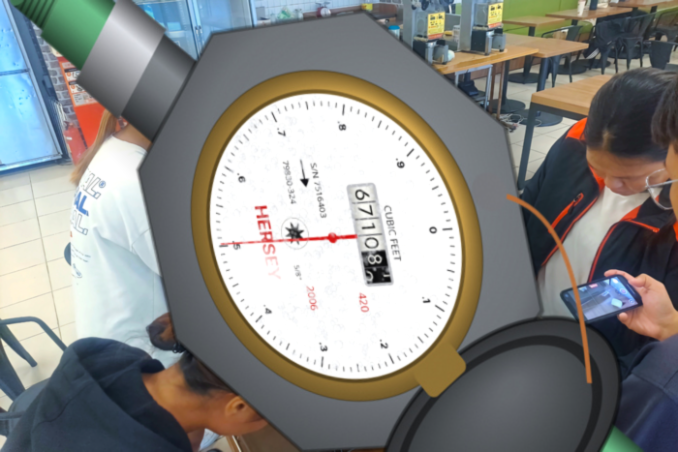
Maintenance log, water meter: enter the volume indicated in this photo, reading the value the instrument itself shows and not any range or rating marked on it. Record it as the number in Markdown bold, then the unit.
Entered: **671081.50** ft³
